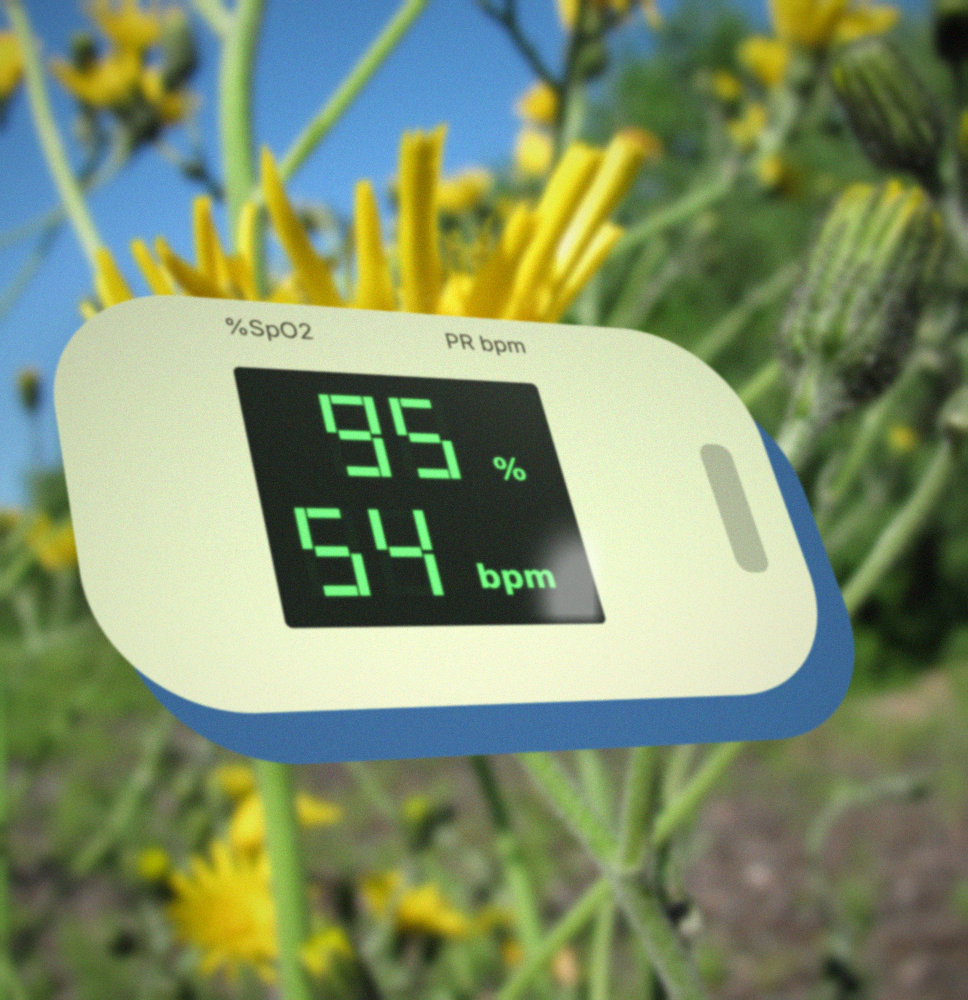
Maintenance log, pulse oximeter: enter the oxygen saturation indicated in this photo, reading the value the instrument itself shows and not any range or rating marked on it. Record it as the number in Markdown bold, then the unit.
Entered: **95** %
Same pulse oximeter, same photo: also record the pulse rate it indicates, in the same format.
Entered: **54** bpm
